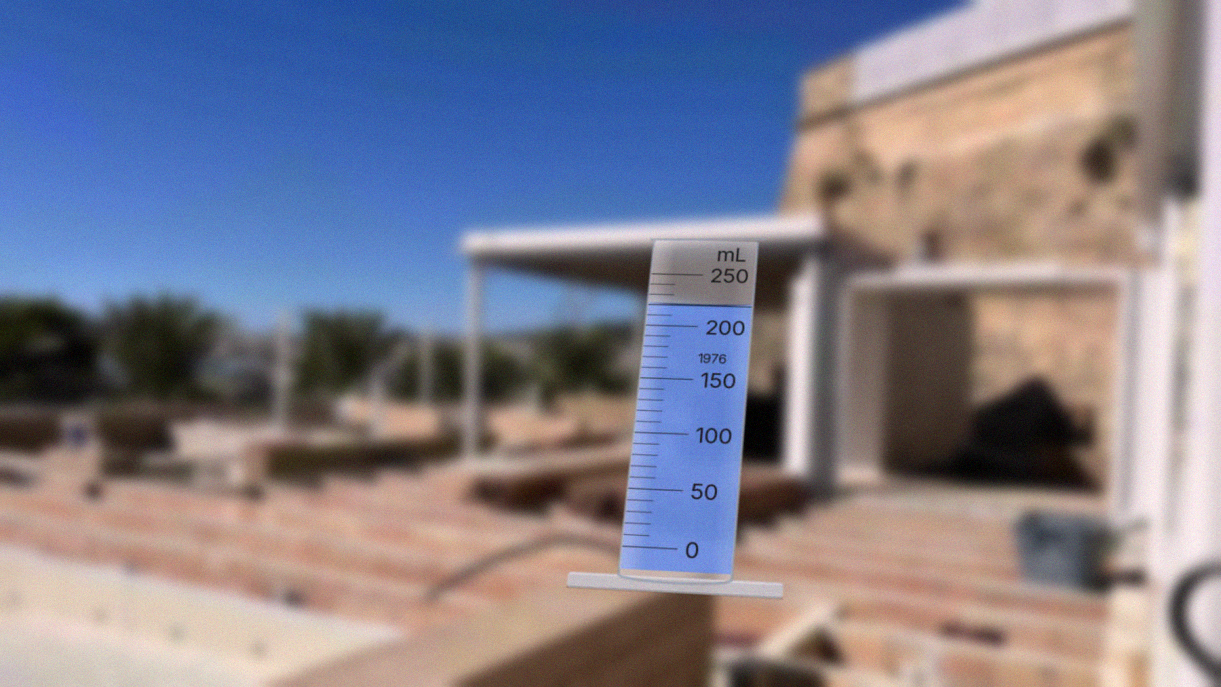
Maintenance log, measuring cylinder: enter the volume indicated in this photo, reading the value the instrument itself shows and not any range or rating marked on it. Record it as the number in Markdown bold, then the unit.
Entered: **220** mL
